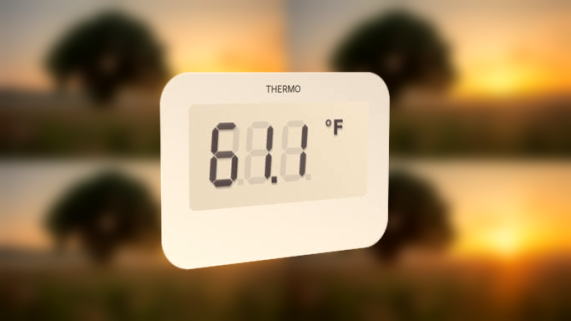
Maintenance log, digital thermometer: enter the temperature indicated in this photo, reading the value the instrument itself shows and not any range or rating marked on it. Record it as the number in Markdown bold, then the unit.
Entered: **61.1** °F
